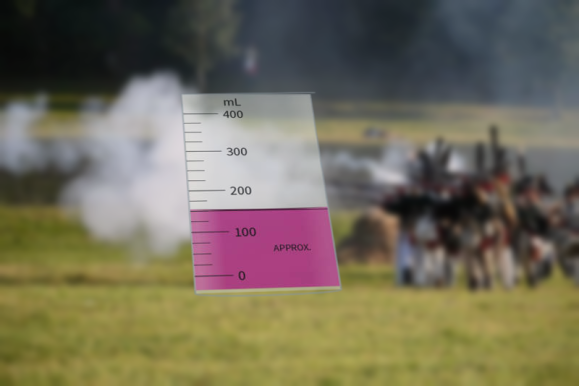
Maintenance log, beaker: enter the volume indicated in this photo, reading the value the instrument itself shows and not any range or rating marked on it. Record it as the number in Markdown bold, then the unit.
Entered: **150** mL
